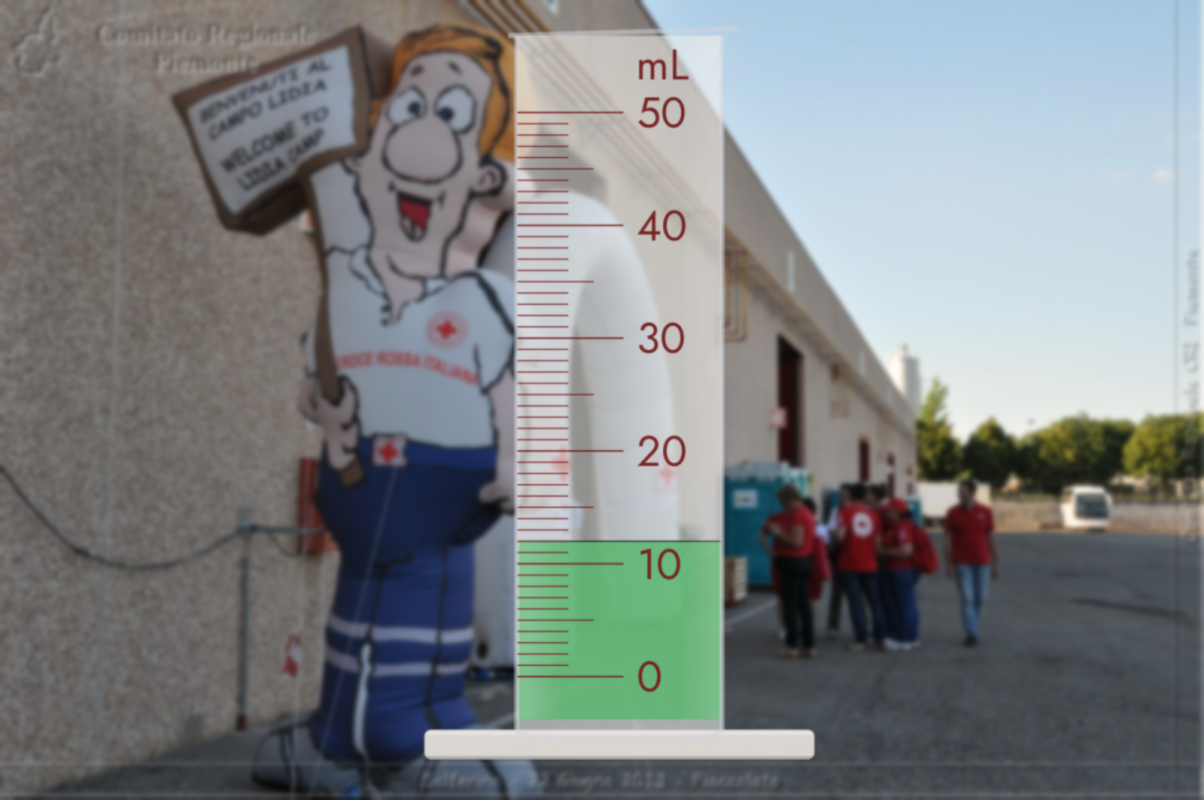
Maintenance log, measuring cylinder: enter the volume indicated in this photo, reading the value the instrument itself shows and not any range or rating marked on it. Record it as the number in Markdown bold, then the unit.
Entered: **12** mL
